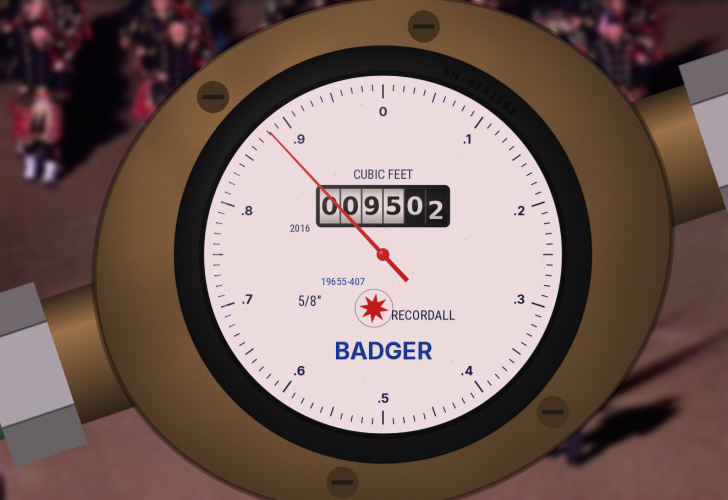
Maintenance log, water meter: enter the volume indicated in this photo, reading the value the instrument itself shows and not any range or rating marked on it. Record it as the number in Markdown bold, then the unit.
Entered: **9501.88** ft³
